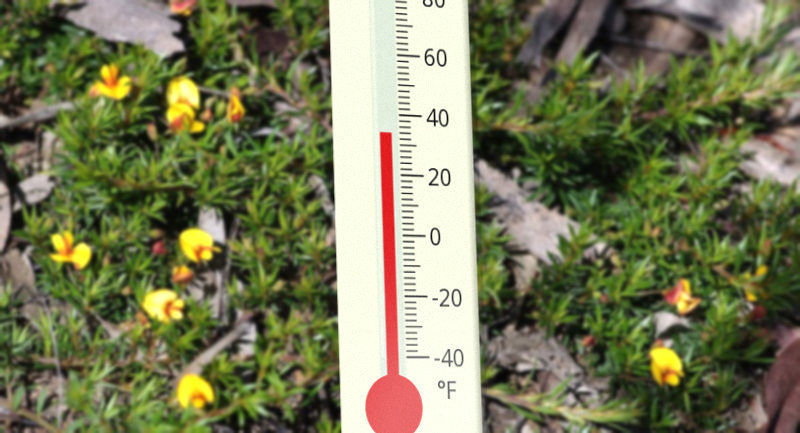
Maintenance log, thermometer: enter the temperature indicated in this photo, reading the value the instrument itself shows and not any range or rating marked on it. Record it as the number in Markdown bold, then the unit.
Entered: **34** °F
